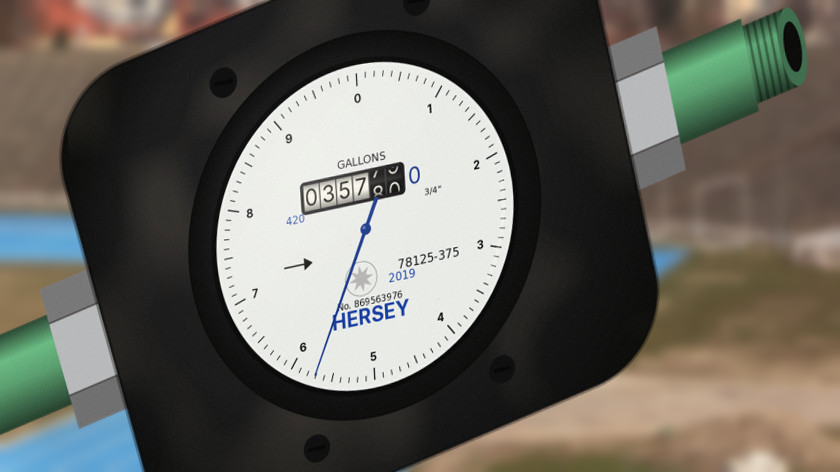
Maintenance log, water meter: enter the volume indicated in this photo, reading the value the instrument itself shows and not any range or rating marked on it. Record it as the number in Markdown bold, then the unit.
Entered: **357795.7** gal
